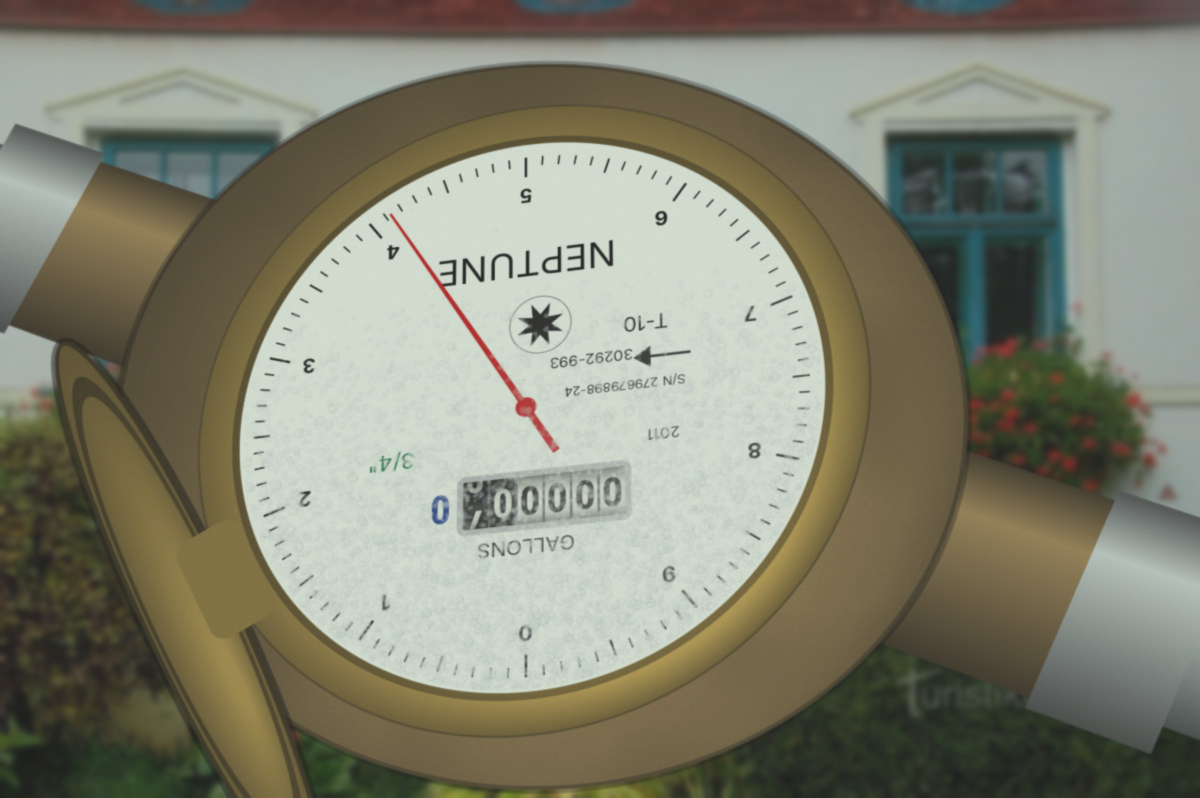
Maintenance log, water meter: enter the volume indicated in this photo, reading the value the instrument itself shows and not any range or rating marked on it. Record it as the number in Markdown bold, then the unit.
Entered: **74.1** gal
